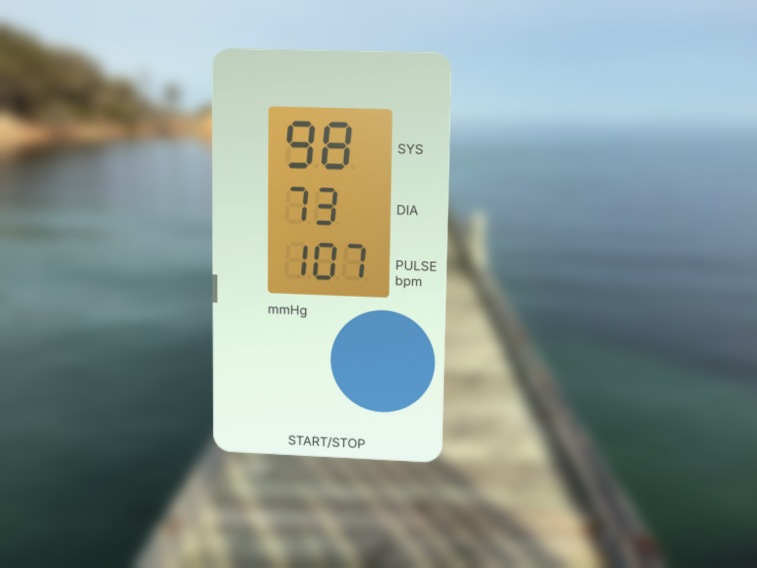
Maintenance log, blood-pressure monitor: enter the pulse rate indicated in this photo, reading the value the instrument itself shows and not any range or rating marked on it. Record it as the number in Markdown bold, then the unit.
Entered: **107** bpm
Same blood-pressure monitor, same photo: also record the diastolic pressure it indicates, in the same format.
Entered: **73** mmHg
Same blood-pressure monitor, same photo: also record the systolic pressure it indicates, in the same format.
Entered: **98** mmHg
